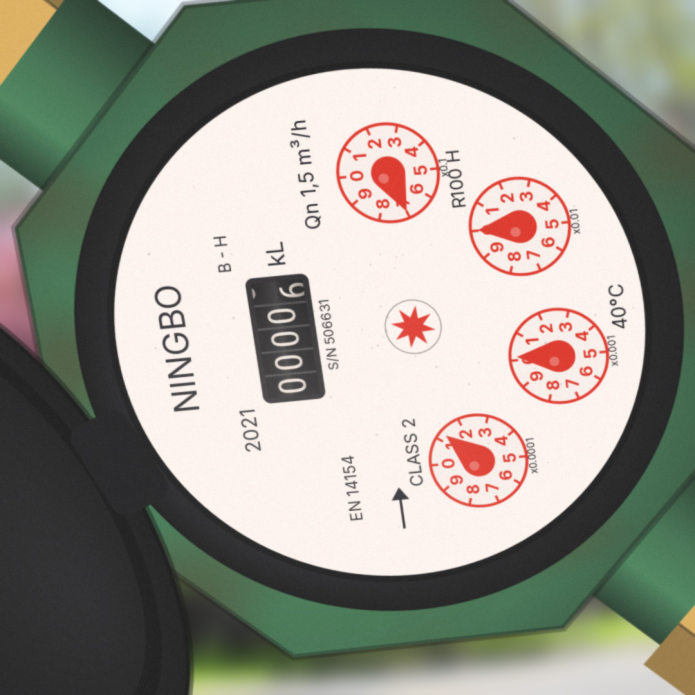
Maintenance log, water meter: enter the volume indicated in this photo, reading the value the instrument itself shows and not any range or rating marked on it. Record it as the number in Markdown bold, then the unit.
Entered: **5.7001** kL
